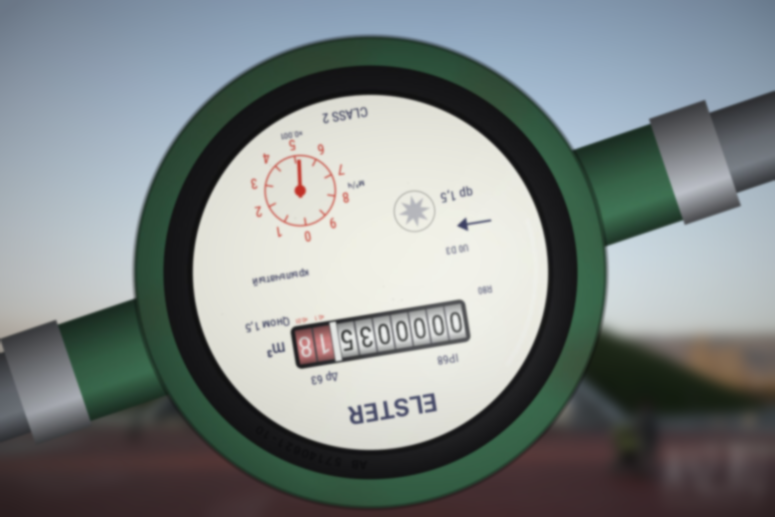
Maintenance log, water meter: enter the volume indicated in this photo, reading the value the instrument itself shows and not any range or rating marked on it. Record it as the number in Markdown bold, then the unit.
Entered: **35.185** m³
